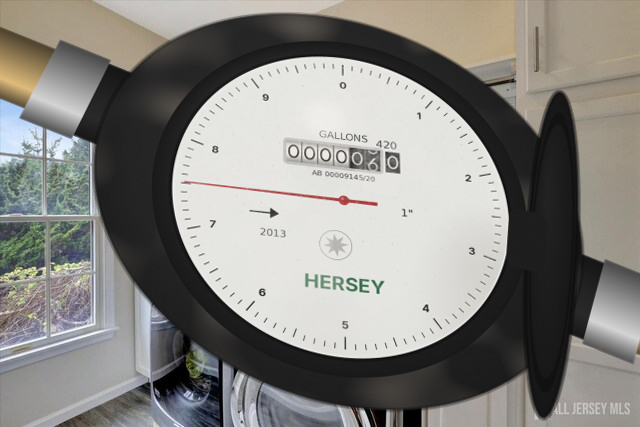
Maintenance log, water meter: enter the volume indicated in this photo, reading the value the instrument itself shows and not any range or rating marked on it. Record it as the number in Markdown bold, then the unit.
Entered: **57.5** gal
